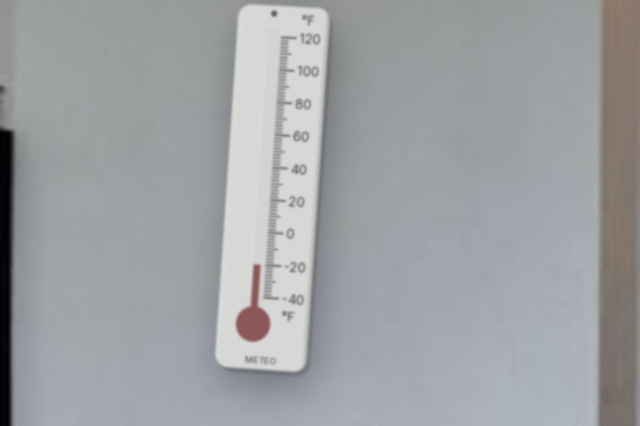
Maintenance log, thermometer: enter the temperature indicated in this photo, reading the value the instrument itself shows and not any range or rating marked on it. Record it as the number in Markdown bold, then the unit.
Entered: **-20** °F
